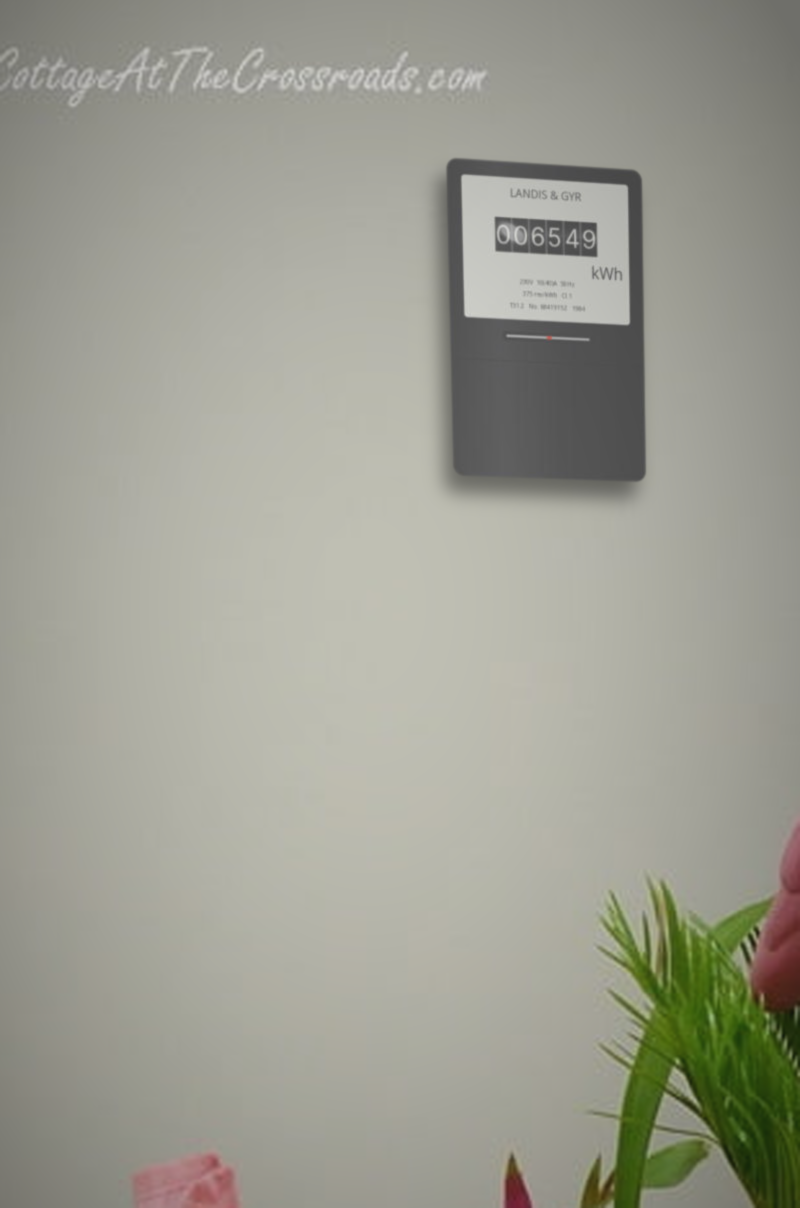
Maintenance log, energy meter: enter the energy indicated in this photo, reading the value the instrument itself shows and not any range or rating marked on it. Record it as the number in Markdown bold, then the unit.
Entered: **6549** kWh
